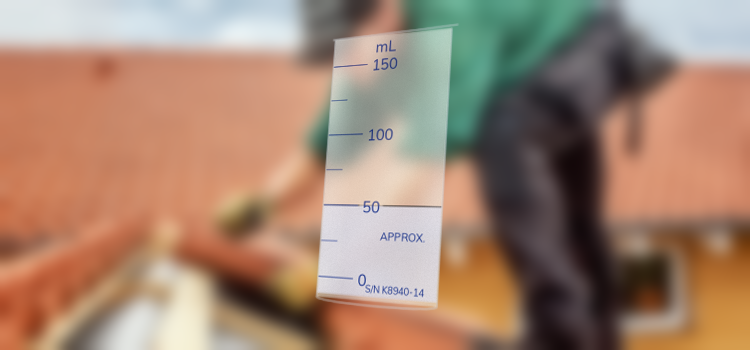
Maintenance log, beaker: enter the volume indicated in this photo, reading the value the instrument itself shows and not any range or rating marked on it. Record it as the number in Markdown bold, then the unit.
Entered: **50** mL
